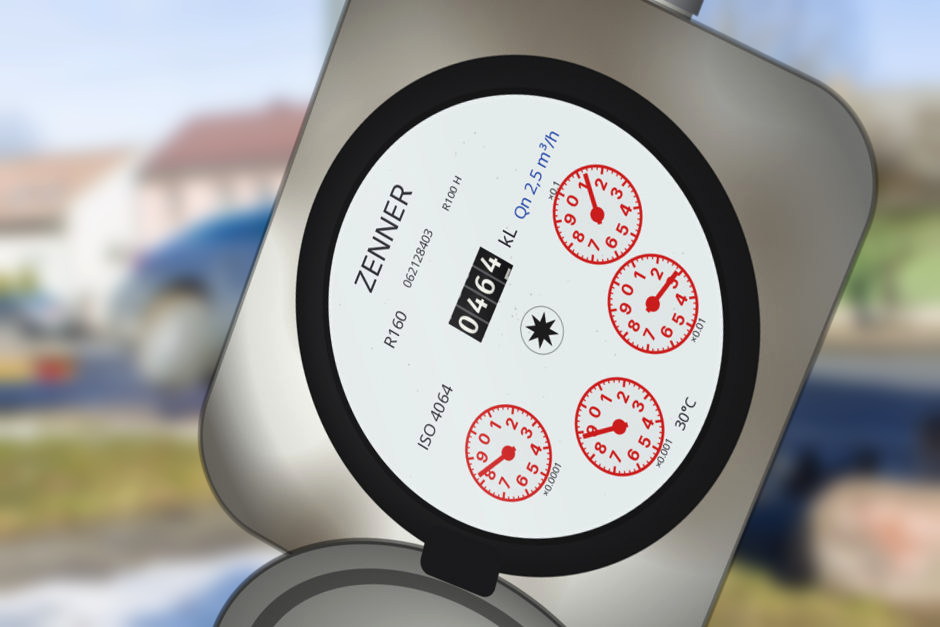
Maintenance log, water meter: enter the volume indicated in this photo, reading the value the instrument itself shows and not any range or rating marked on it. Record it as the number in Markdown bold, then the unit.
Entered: **464.1288** kL
